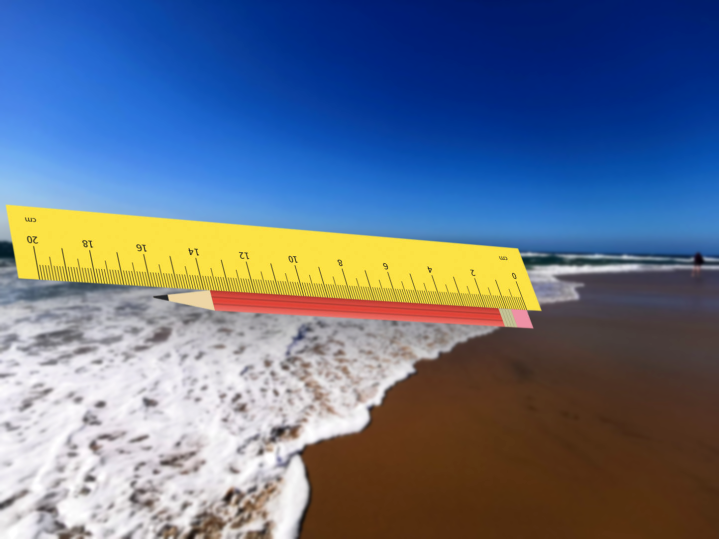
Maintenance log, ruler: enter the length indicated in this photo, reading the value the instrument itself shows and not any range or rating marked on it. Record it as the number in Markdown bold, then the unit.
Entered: **16** cm
